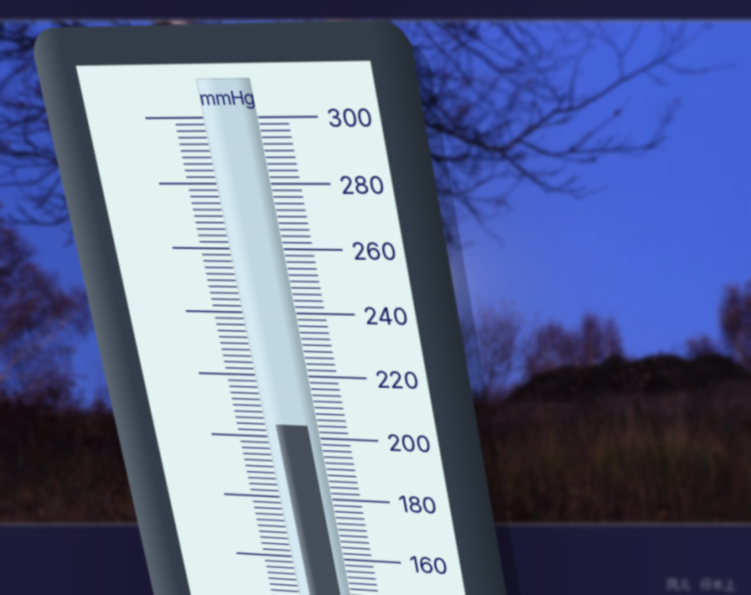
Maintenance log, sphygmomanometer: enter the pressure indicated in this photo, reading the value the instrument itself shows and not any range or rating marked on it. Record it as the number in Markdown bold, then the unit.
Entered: **204** mmHg
